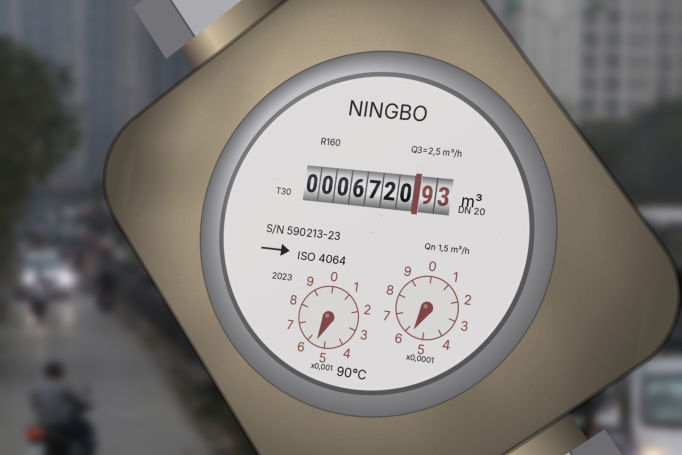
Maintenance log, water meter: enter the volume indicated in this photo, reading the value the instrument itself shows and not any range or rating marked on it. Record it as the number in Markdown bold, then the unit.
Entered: **6720.9355** m³
